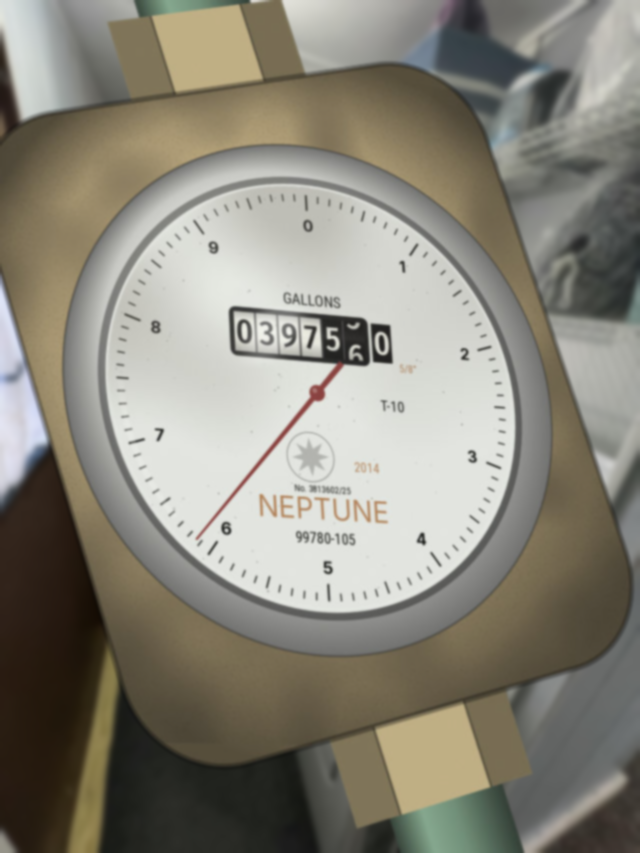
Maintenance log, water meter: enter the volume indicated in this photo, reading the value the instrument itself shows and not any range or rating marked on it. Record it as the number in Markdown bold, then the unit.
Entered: **397556.1** gal
